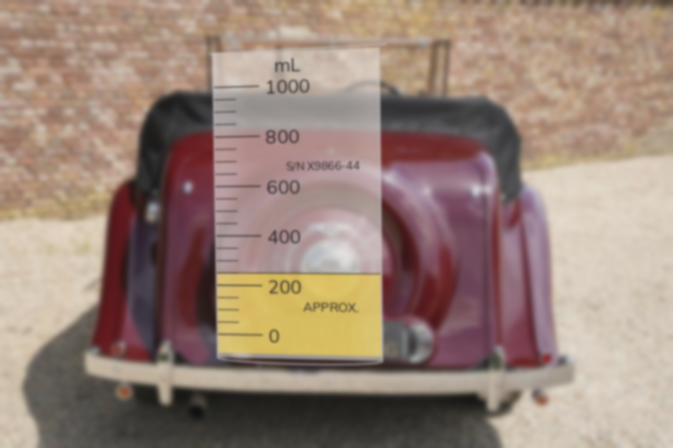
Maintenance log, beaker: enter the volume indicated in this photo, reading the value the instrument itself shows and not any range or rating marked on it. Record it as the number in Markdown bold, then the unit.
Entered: **250** mL
